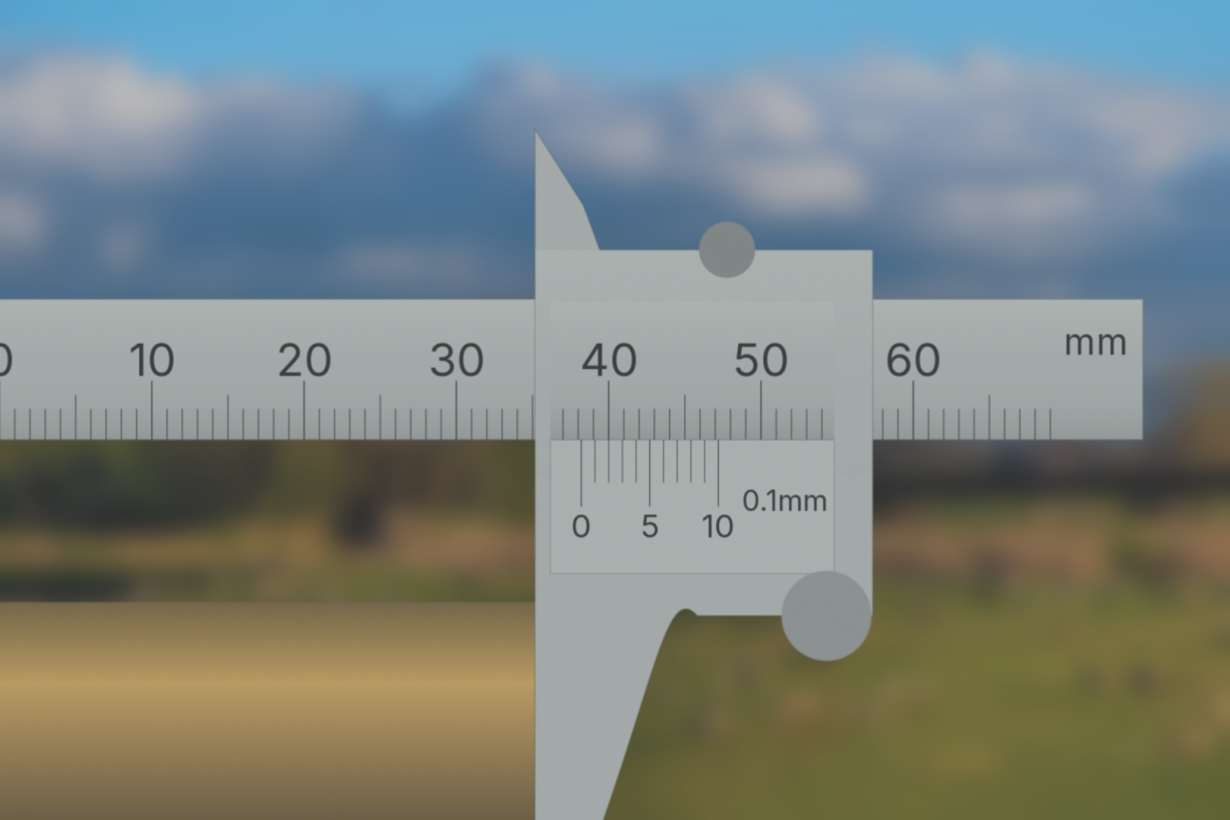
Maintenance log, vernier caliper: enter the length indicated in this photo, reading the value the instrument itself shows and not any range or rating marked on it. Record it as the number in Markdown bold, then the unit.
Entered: **38.2** mm
